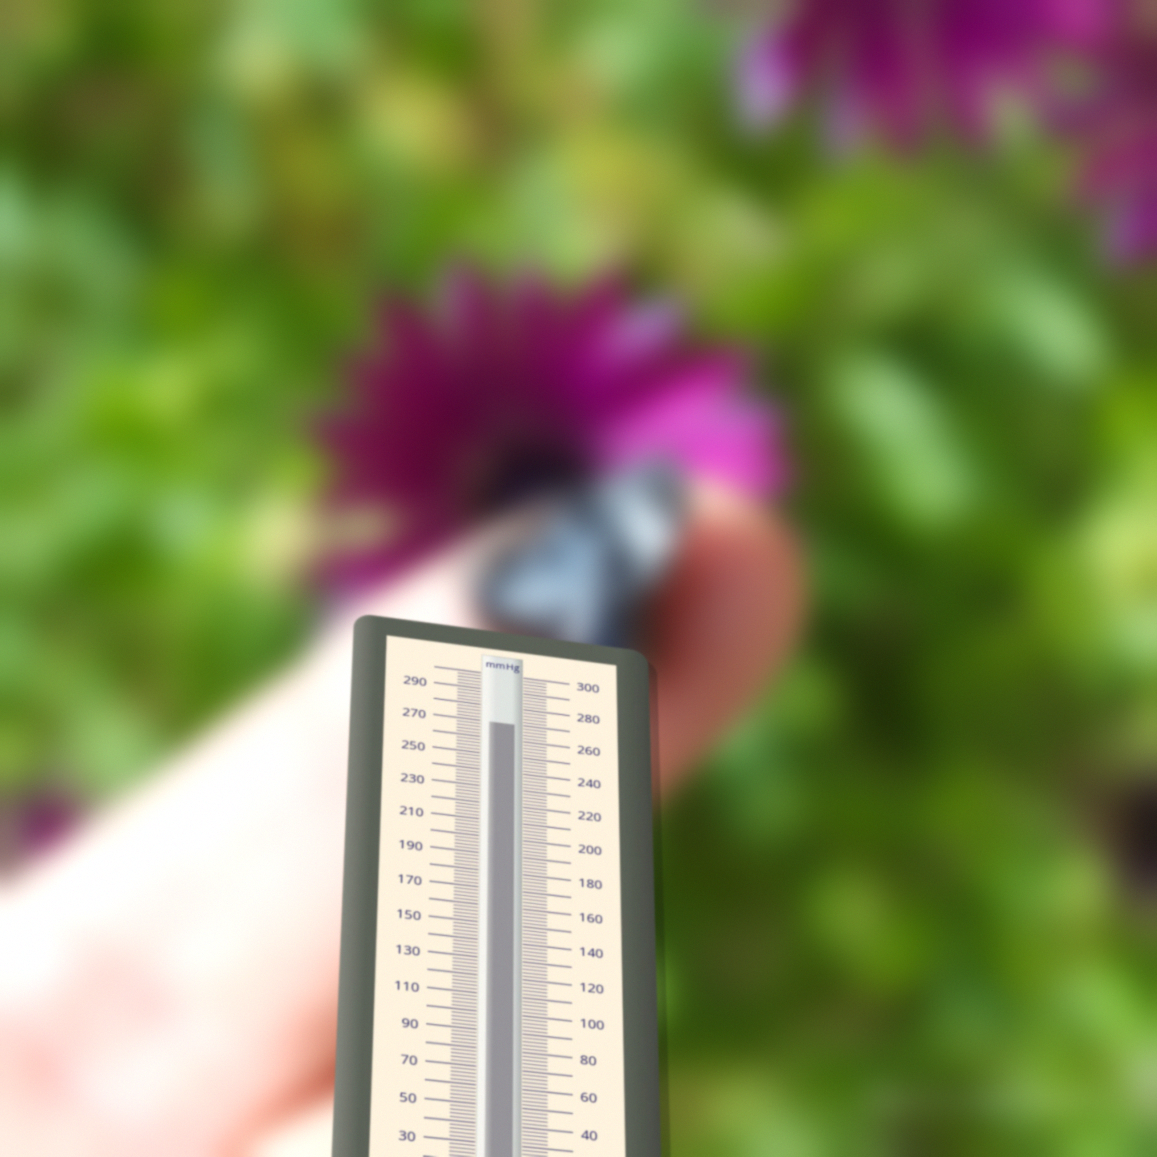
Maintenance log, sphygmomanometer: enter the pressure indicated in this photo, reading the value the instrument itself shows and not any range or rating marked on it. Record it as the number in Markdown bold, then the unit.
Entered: **270** mmHg
